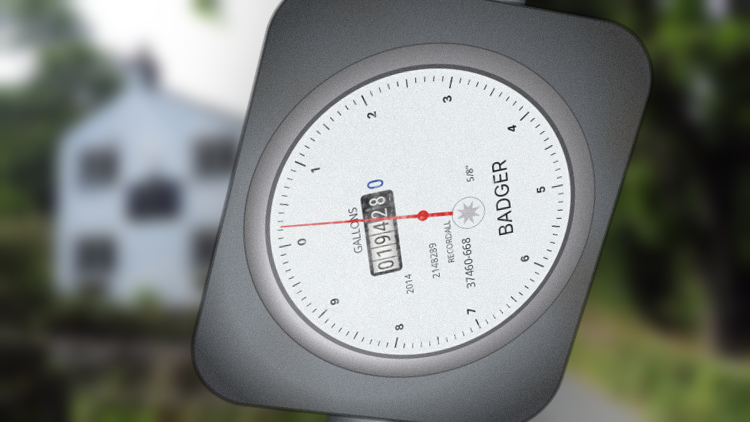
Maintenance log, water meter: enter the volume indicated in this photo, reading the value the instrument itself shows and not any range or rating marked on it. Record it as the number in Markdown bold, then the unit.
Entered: **194280.2** gal
